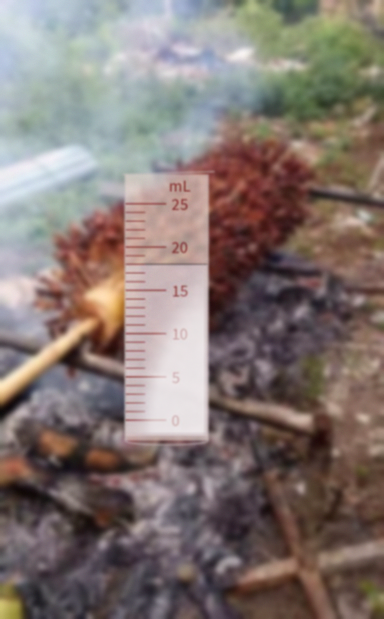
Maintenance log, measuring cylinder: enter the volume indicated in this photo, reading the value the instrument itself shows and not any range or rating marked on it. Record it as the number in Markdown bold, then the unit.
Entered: **18** mL
